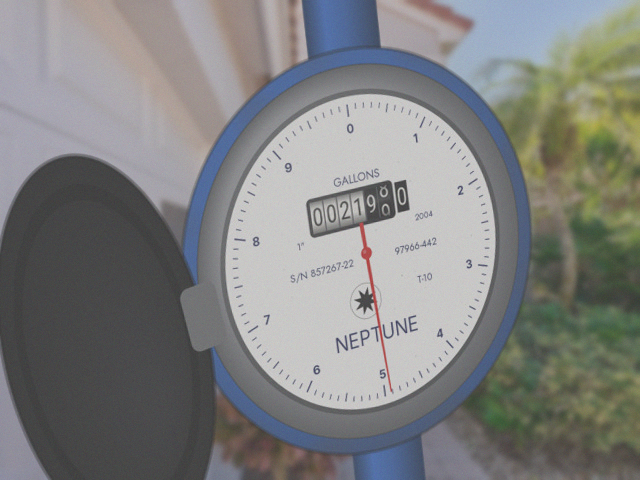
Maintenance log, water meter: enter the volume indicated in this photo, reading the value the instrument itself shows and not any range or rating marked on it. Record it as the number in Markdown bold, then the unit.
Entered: **21984.9** gal
